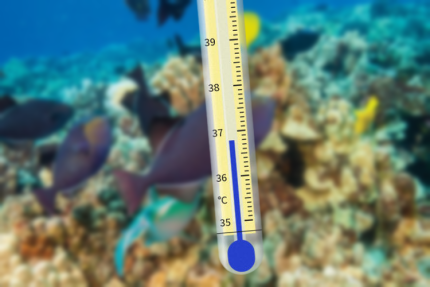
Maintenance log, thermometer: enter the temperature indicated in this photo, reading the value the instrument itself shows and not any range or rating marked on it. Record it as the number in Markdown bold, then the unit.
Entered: **36.8** °C
